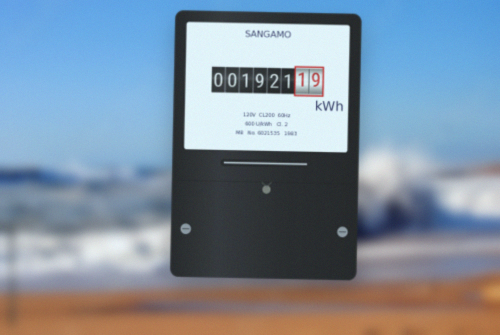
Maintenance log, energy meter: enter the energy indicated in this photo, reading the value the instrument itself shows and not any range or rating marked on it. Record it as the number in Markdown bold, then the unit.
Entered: **1921.19** kWh
